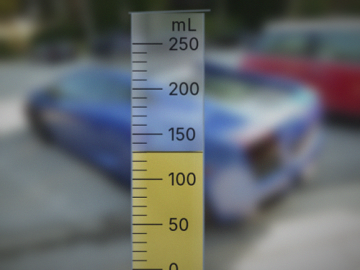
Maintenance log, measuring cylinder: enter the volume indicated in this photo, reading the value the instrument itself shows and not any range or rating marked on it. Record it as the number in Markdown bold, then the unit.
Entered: **130** mL
